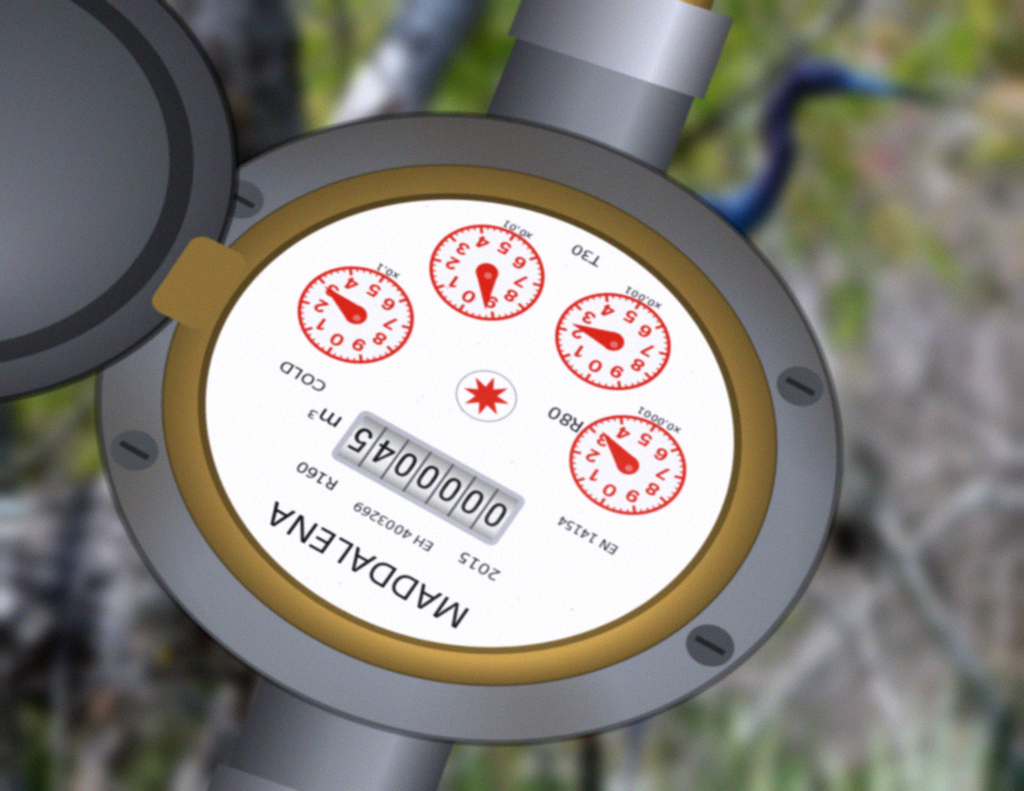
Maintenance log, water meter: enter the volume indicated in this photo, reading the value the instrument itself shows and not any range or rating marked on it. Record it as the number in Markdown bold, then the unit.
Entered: **45.2923** m³
